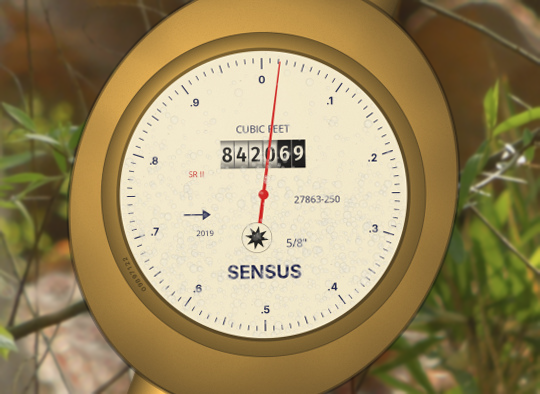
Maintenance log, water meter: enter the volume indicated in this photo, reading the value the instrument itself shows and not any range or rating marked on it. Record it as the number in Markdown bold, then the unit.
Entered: **842069.02** ft³
